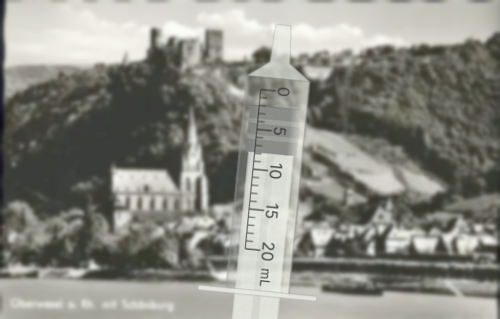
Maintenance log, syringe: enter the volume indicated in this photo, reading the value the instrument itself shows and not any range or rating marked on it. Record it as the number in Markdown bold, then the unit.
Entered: **2** mL
